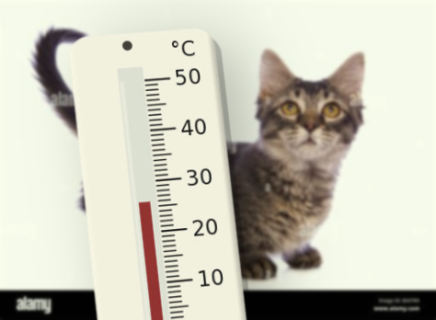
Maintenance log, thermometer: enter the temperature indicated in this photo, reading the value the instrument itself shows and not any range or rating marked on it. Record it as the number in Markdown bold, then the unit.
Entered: **26** °C
